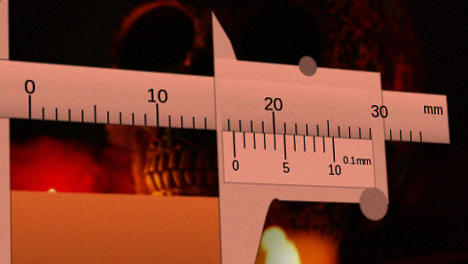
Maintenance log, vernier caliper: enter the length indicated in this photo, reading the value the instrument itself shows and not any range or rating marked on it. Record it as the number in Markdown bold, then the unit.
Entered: **16.4** mm
